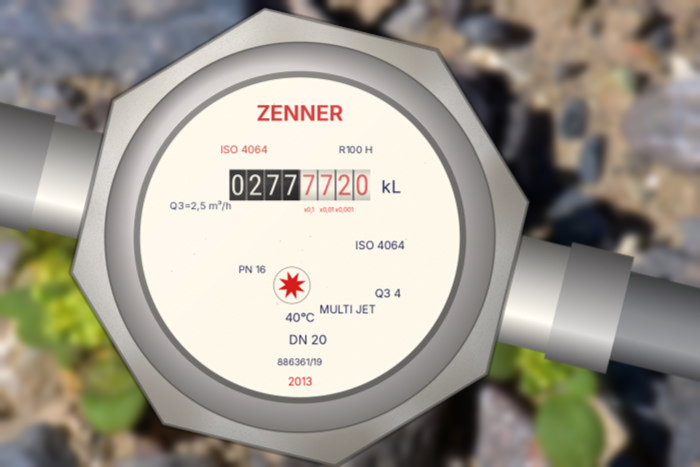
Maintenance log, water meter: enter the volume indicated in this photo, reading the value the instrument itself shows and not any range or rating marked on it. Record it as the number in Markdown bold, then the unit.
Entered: **277.7720** kL
